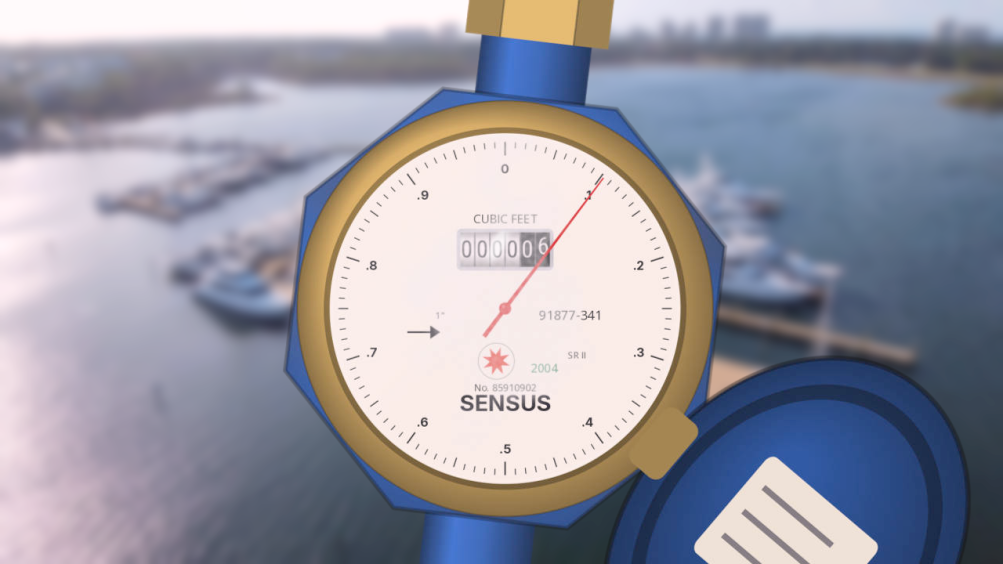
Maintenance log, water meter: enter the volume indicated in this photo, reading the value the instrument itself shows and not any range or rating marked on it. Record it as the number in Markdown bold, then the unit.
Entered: **6.10** ft³
